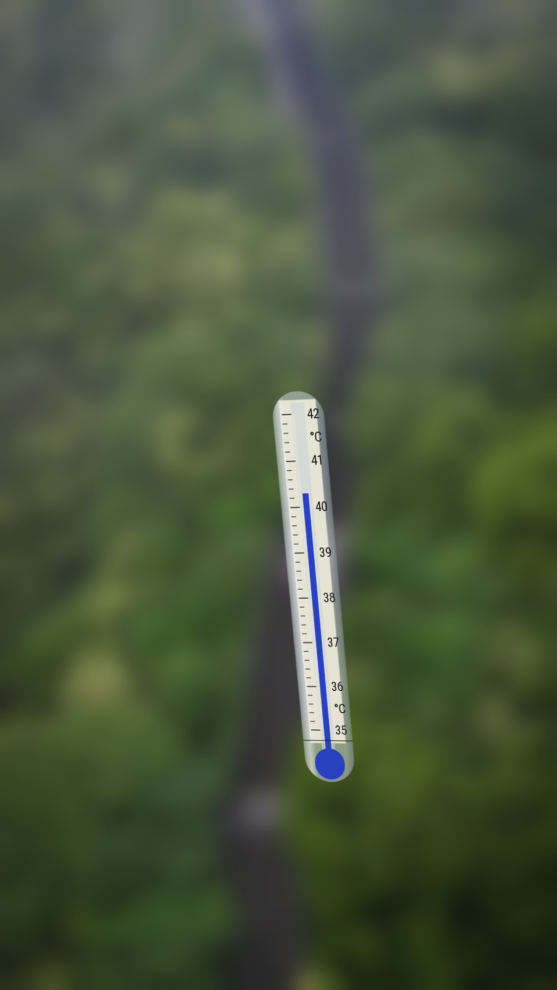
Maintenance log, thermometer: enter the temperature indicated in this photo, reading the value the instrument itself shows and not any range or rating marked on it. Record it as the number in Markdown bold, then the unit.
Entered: **40.3** °C
